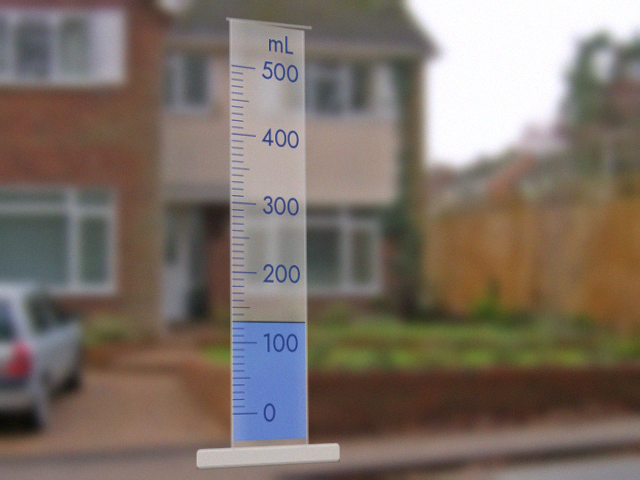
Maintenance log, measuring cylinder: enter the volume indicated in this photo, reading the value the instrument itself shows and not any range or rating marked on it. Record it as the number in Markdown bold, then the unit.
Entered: **130** mL
